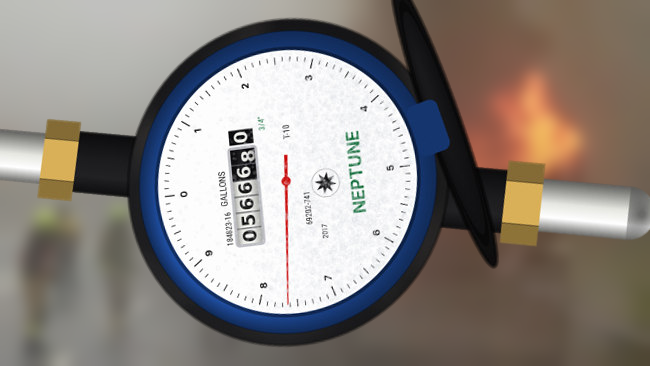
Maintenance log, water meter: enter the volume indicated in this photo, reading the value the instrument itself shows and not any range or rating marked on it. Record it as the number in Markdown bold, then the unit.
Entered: **566677.6** gal
